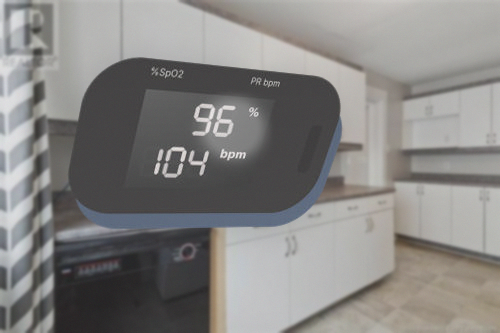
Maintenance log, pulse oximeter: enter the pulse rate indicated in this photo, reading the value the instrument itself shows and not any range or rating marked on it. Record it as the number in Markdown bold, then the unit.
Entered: **104** bpm
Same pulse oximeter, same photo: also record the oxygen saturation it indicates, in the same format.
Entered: **96** %
